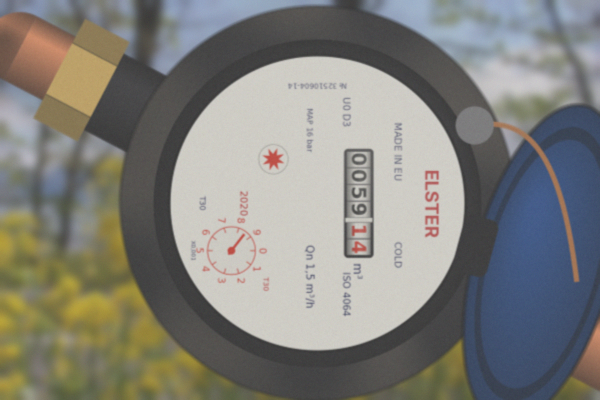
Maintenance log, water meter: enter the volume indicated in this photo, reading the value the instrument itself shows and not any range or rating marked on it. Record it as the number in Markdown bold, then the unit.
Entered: **59.148** m³
